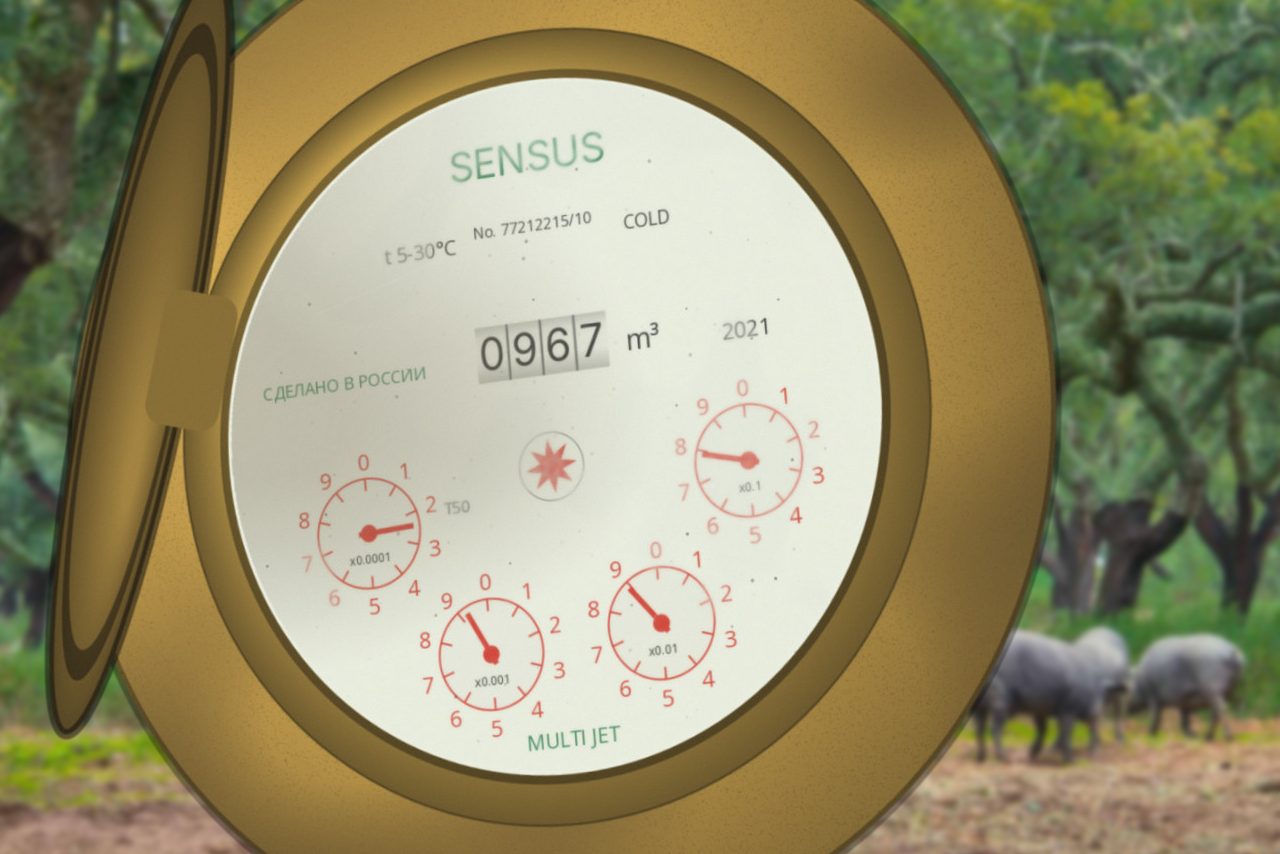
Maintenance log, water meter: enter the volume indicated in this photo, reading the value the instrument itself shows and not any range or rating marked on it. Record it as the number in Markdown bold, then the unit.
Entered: **967.7892** m³
